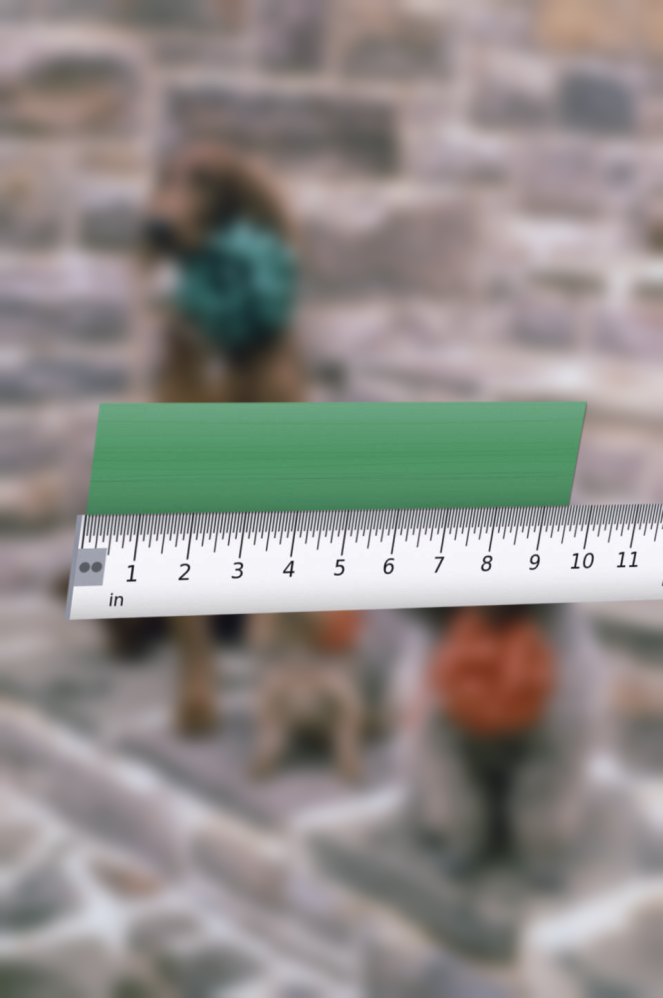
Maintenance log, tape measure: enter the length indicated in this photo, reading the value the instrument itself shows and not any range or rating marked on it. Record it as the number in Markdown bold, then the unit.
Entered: **9.5** in
